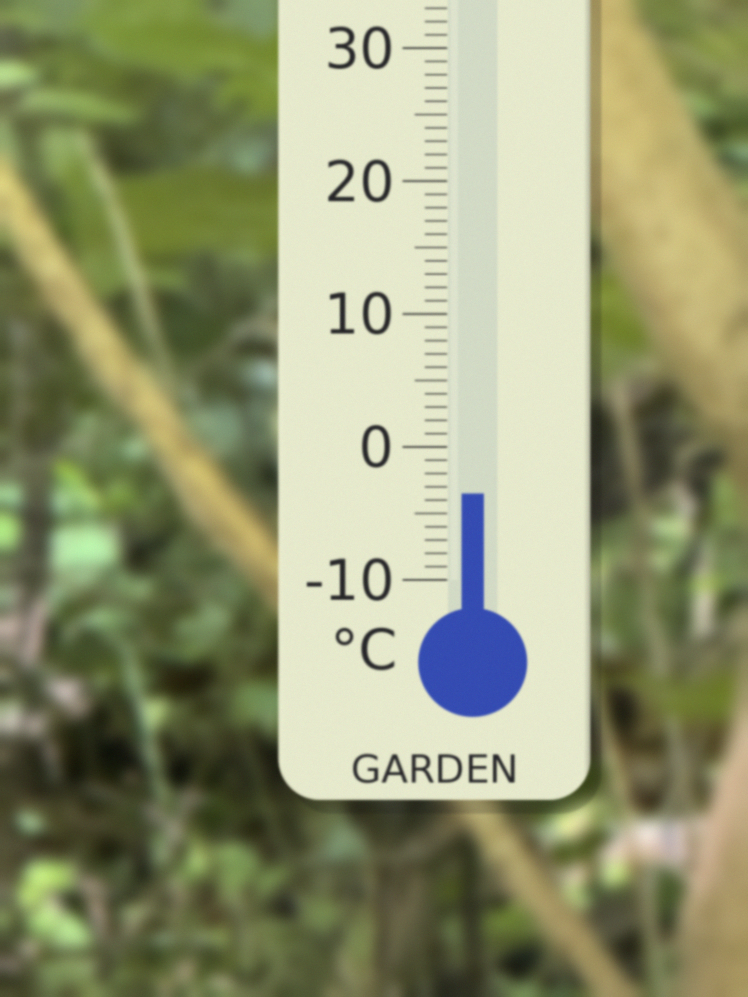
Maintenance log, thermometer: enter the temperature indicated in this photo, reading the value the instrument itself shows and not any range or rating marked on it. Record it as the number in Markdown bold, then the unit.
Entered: **-3.5** °C
